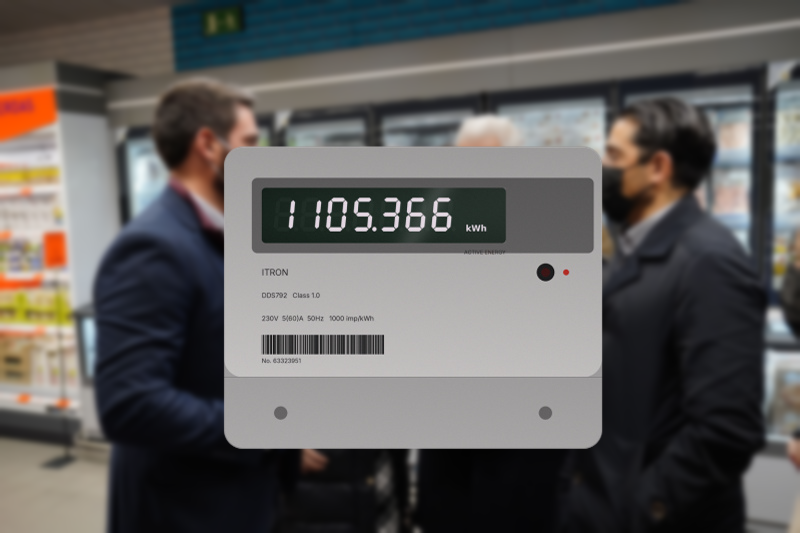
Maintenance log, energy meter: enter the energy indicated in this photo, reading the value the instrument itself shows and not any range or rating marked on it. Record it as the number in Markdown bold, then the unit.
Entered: **1105.366** kWh
